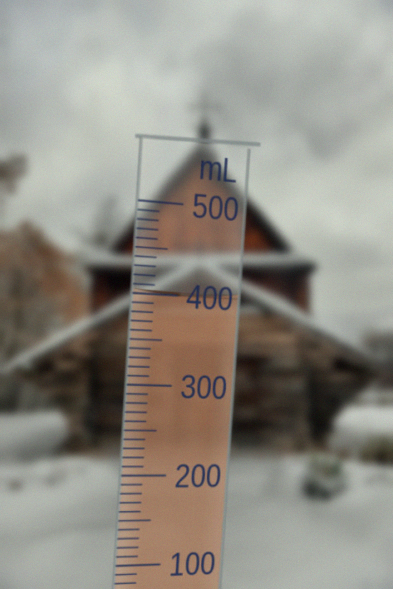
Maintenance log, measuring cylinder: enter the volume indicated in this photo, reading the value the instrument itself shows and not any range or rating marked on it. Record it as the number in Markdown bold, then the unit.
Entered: **400** mL
